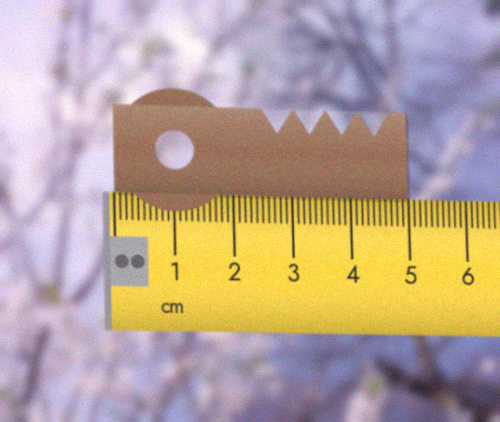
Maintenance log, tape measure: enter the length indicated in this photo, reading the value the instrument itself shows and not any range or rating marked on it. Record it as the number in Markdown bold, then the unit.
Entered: **5** cm
